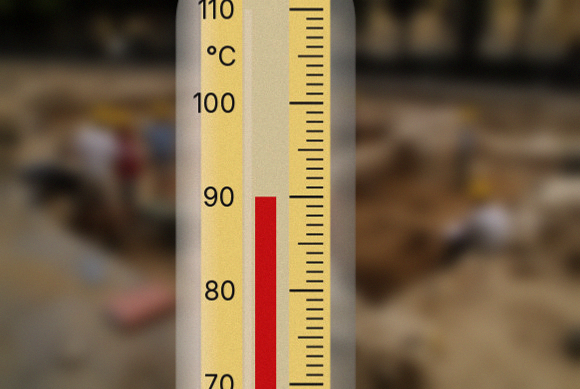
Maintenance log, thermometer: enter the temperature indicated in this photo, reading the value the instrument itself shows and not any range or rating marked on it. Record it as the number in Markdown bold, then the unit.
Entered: **90** °C
